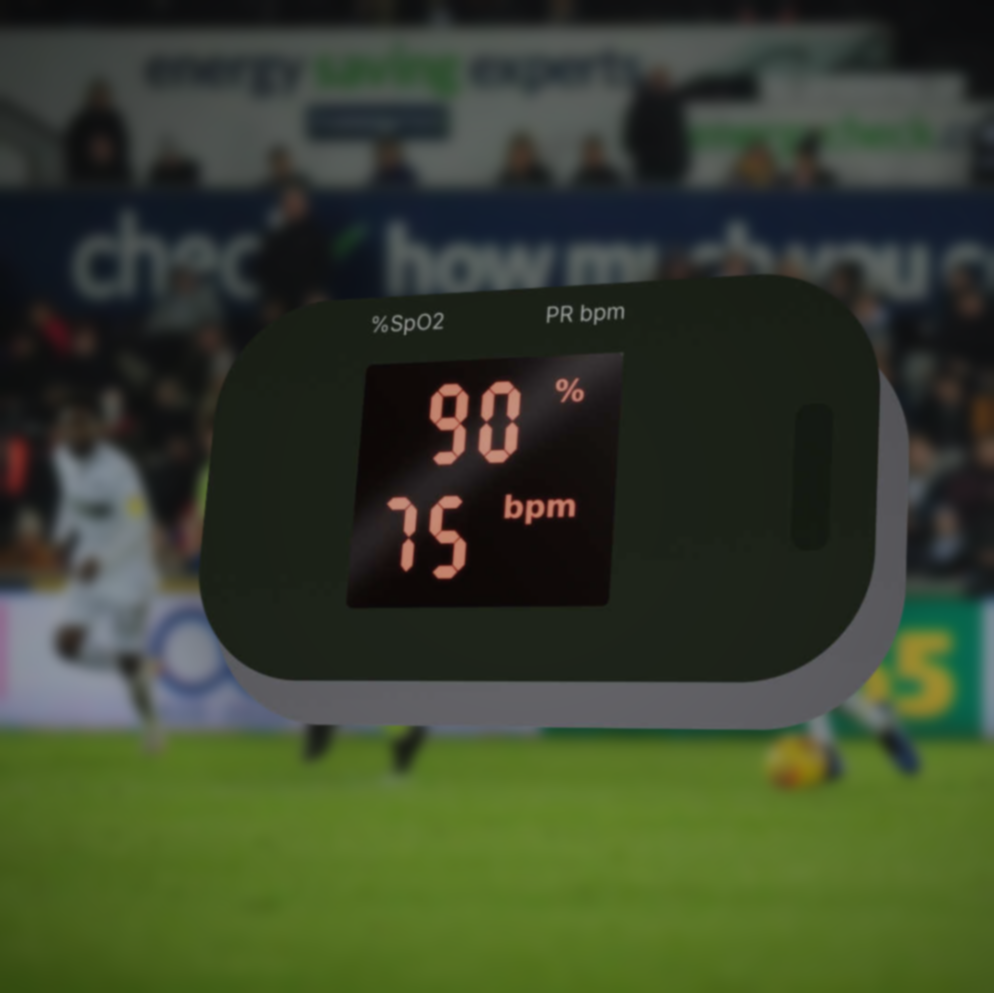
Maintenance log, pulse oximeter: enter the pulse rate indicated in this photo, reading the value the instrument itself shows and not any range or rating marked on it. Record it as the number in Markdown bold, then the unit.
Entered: **75** bpm
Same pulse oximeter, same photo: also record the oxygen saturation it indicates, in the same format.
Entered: **90** %
